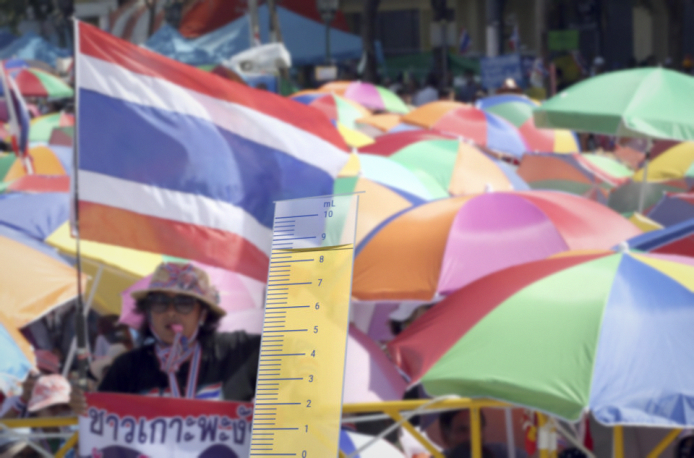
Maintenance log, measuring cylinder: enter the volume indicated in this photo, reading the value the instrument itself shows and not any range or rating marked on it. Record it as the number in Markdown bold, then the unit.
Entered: **8.4** mL
